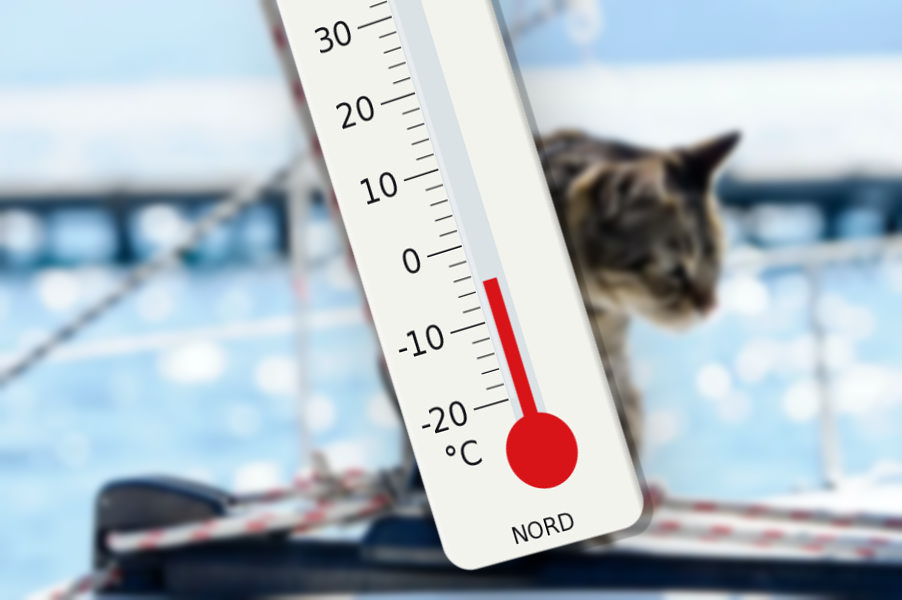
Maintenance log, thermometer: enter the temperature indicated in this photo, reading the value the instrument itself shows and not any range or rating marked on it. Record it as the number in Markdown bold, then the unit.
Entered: **-5** °C
